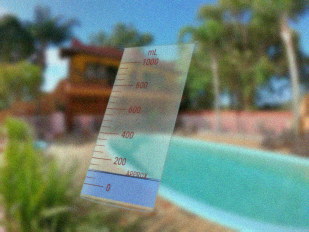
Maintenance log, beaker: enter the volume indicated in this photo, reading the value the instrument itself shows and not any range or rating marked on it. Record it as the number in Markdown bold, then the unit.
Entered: **100** mL
